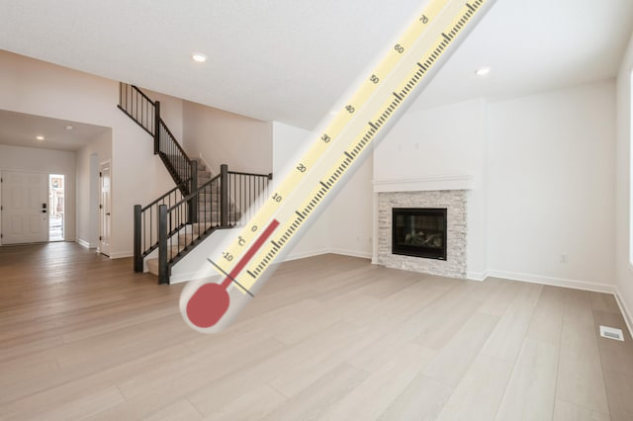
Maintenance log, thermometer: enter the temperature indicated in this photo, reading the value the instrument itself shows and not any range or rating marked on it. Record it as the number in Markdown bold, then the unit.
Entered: **5** °C
